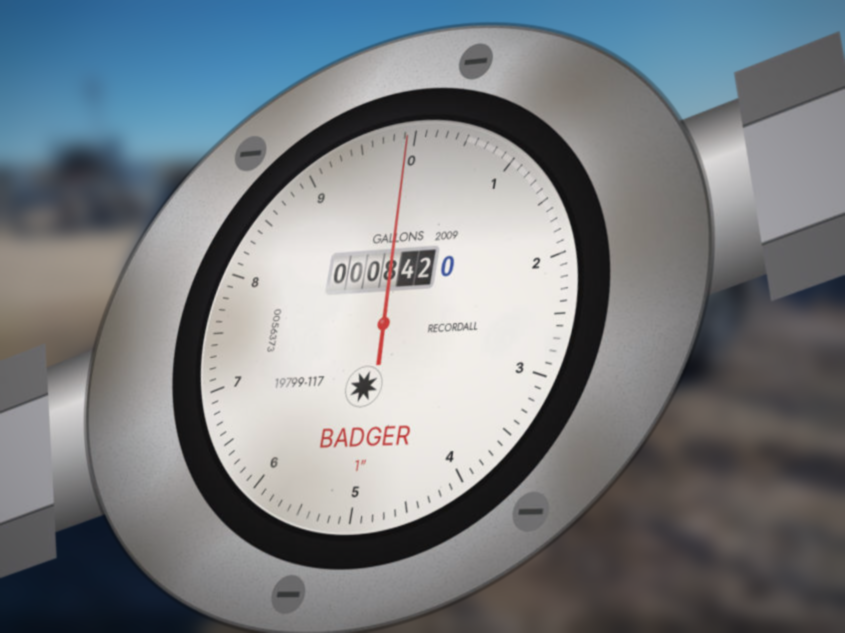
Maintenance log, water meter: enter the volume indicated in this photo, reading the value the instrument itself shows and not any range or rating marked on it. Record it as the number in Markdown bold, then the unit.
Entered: **8419.9** gal
